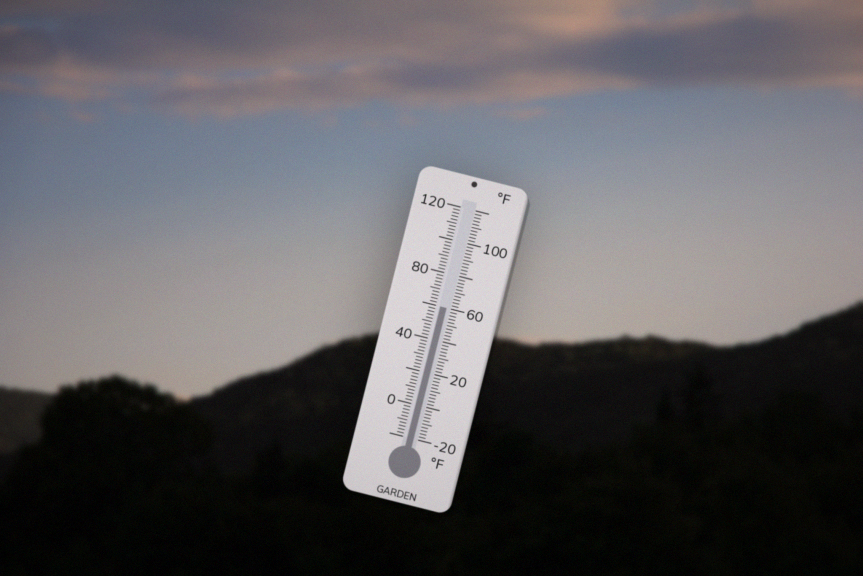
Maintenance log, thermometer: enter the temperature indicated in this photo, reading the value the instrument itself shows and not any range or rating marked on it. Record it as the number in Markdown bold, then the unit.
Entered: **60** °F
